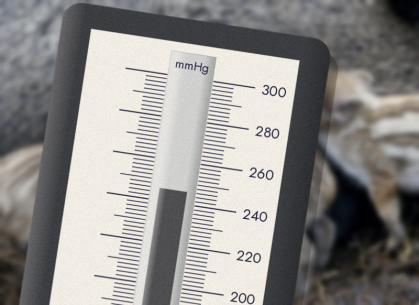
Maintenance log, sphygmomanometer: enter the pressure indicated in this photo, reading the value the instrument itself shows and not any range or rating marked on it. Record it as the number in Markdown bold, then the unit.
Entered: **246** mmHg
